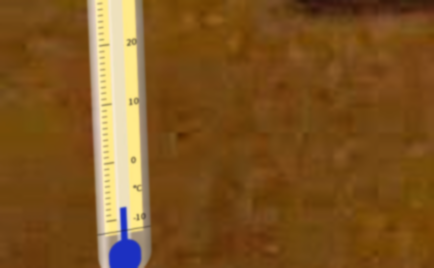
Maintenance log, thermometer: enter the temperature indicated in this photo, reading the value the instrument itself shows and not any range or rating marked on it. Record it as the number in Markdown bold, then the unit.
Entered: **-8** °C
